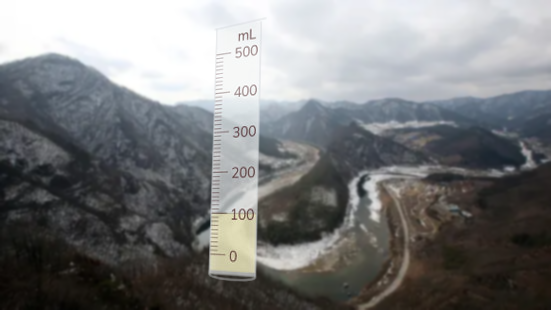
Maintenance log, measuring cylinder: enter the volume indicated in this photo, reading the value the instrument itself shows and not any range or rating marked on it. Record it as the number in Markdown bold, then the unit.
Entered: **100** mL
